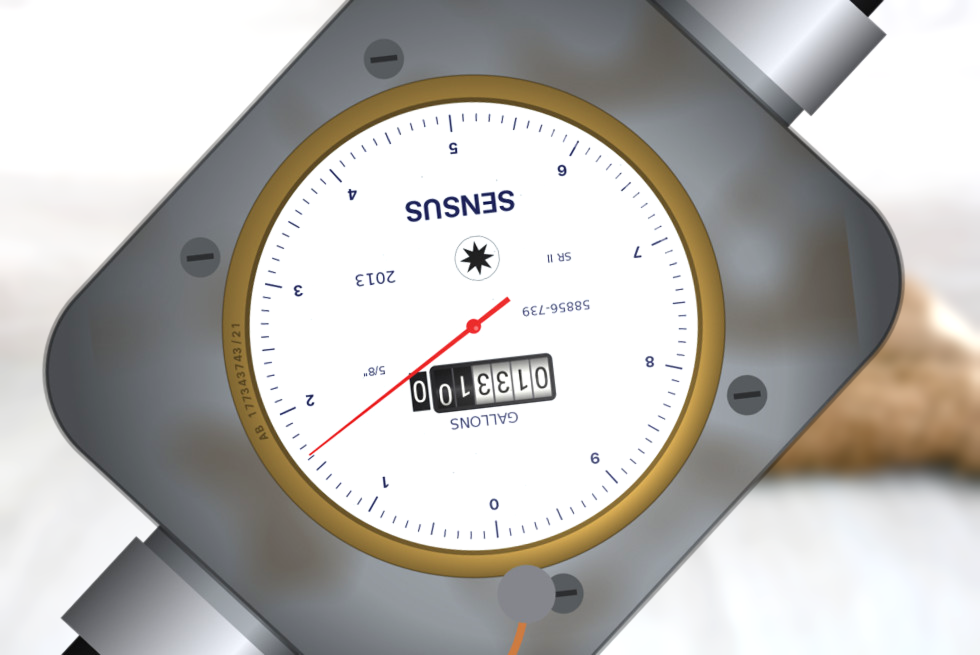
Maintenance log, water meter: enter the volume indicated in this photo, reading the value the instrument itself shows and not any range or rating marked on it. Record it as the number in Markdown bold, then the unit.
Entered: **133101.6** gal
